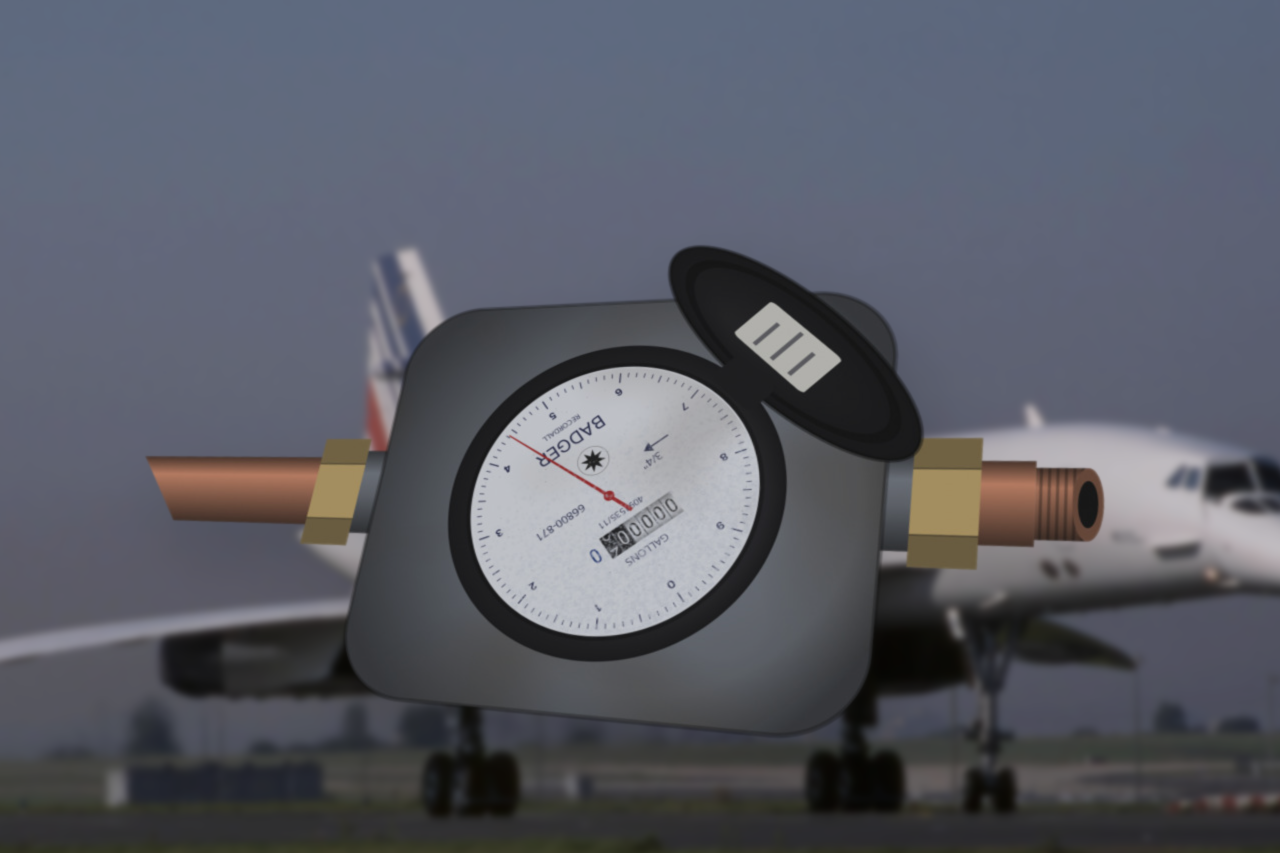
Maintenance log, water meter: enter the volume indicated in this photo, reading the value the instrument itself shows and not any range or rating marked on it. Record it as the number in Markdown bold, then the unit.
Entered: **24.4** gal
